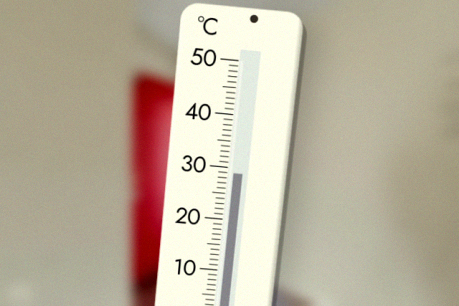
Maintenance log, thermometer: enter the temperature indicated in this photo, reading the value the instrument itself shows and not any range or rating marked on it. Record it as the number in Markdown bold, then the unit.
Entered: **29** °C
